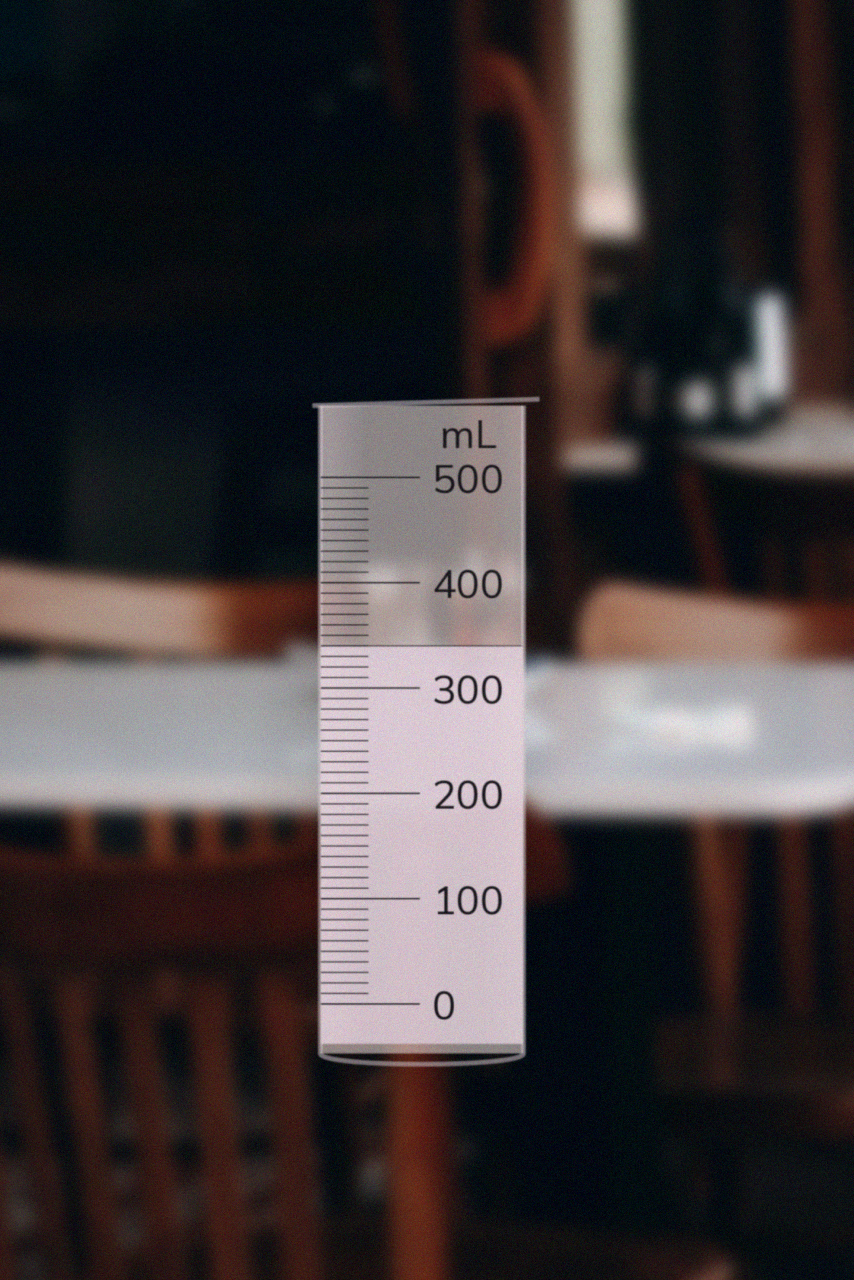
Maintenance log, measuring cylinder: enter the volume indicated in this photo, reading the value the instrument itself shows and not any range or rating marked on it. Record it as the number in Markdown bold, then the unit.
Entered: **340** mL
